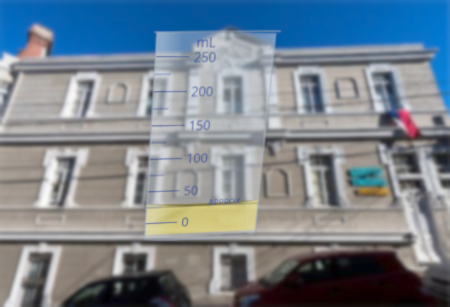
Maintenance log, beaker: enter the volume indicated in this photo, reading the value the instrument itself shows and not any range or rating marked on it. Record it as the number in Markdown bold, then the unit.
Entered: **25** mL
